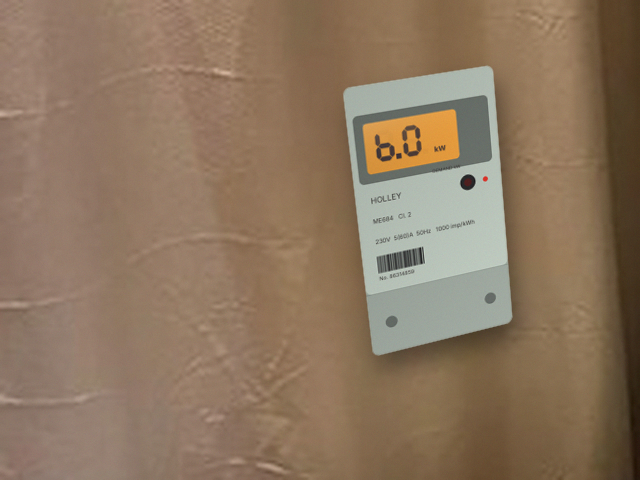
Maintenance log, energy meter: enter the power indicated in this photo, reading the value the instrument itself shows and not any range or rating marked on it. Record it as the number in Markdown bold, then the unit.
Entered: **6.0** kW
